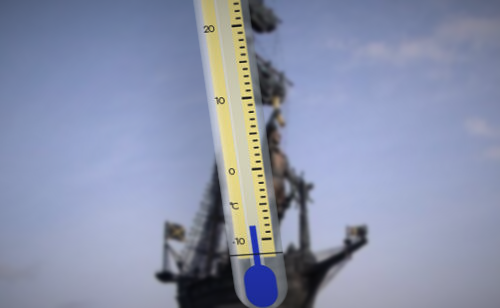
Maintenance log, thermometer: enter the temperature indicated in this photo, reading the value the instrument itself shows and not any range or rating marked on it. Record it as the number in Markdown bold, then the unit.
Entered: **-8** °C
